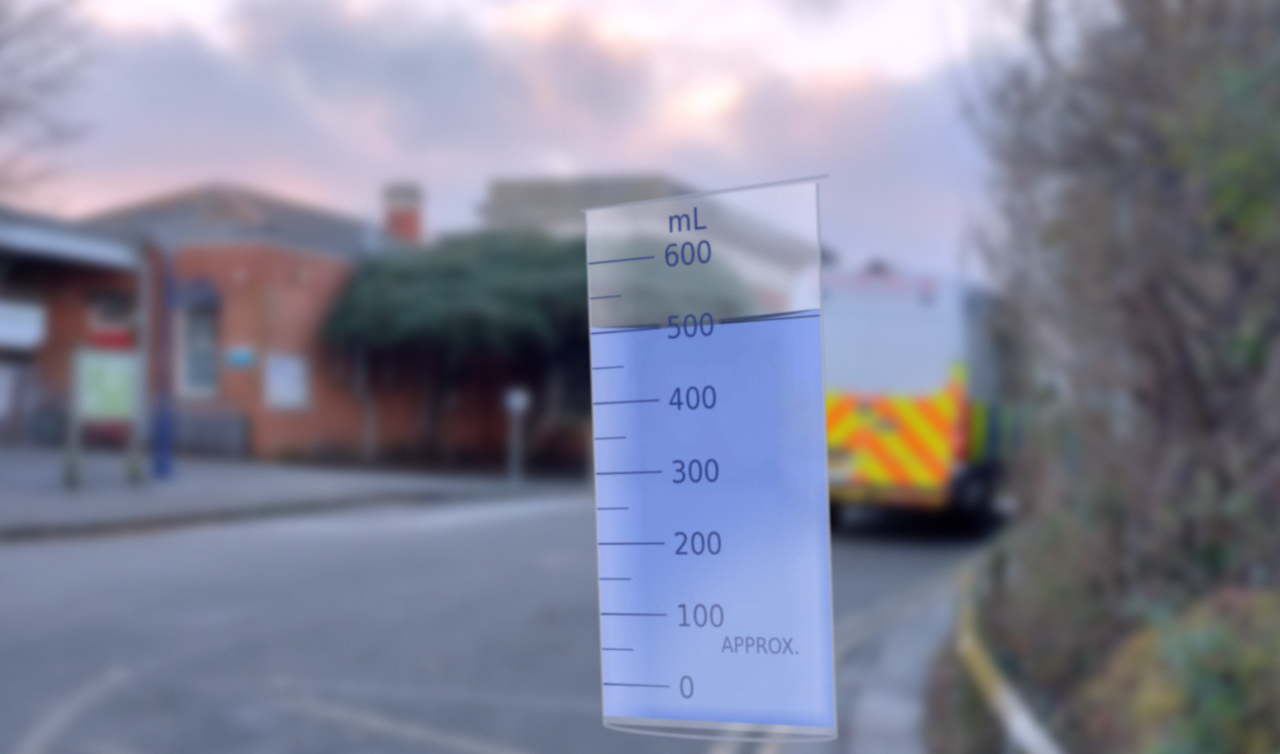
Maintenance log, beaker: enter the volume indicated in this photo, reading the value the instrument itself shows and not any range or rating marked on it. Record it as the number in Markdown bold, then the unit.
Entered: **500** mL
